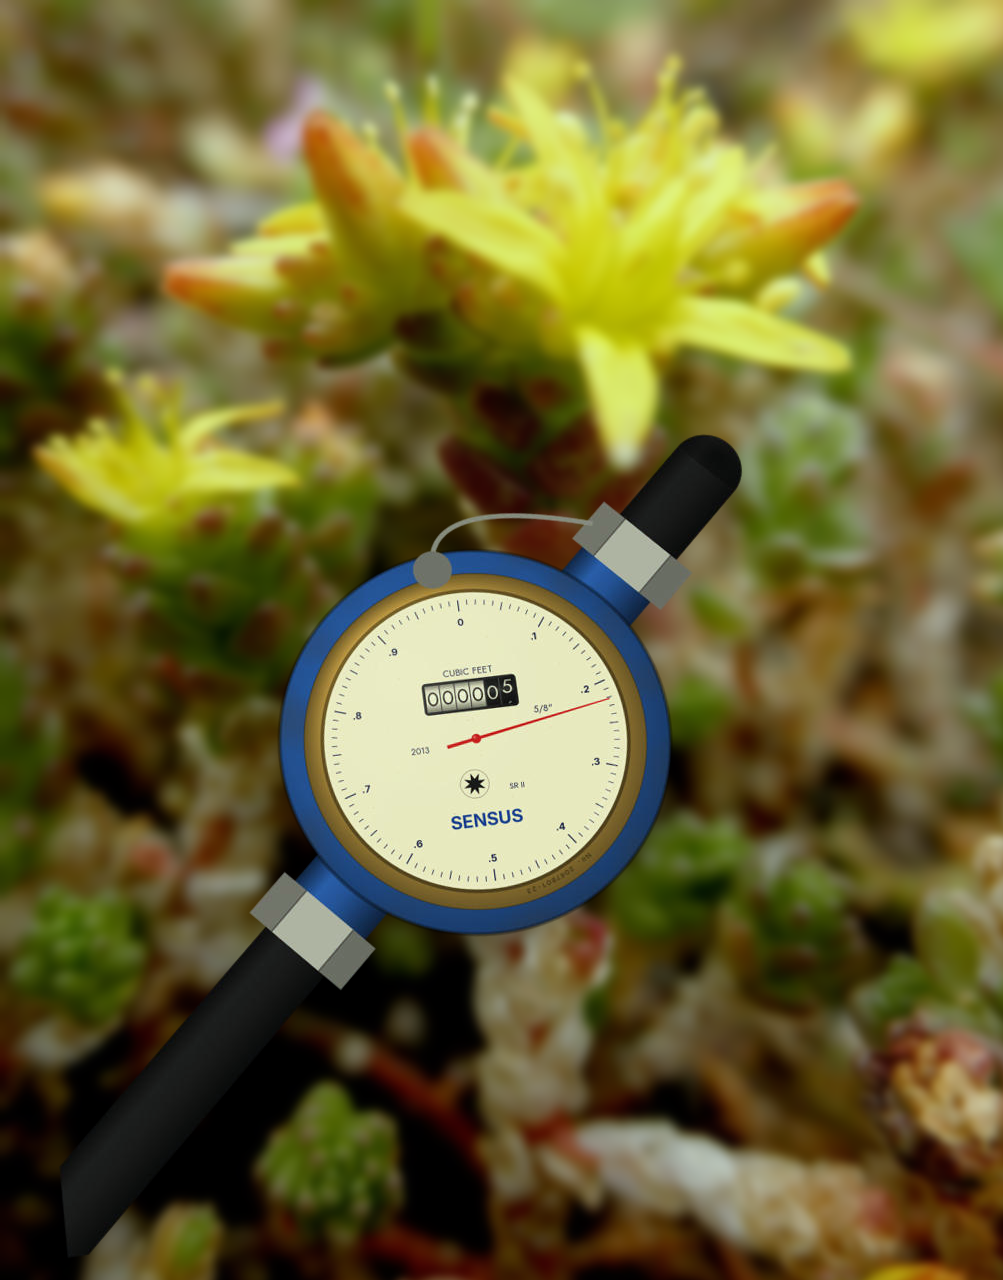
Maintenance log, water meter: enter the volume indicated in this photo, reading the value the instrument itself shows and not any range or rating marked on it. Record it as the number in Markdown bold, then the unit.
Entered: **5.22** ft³
